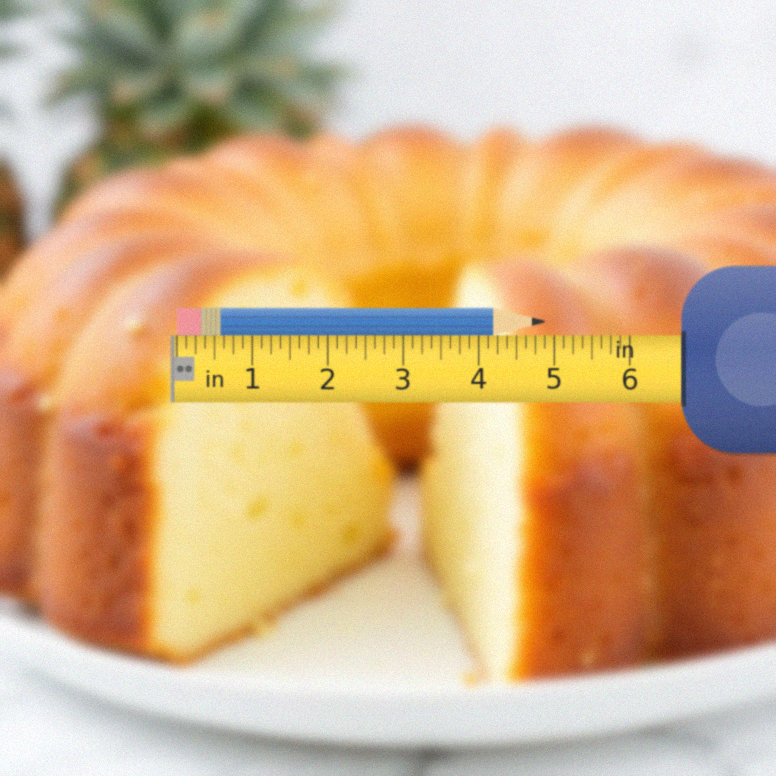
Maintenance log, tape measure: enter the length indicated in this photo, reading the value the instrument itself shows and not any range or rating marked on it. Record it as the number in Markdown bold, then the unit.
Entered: **4.875** in
